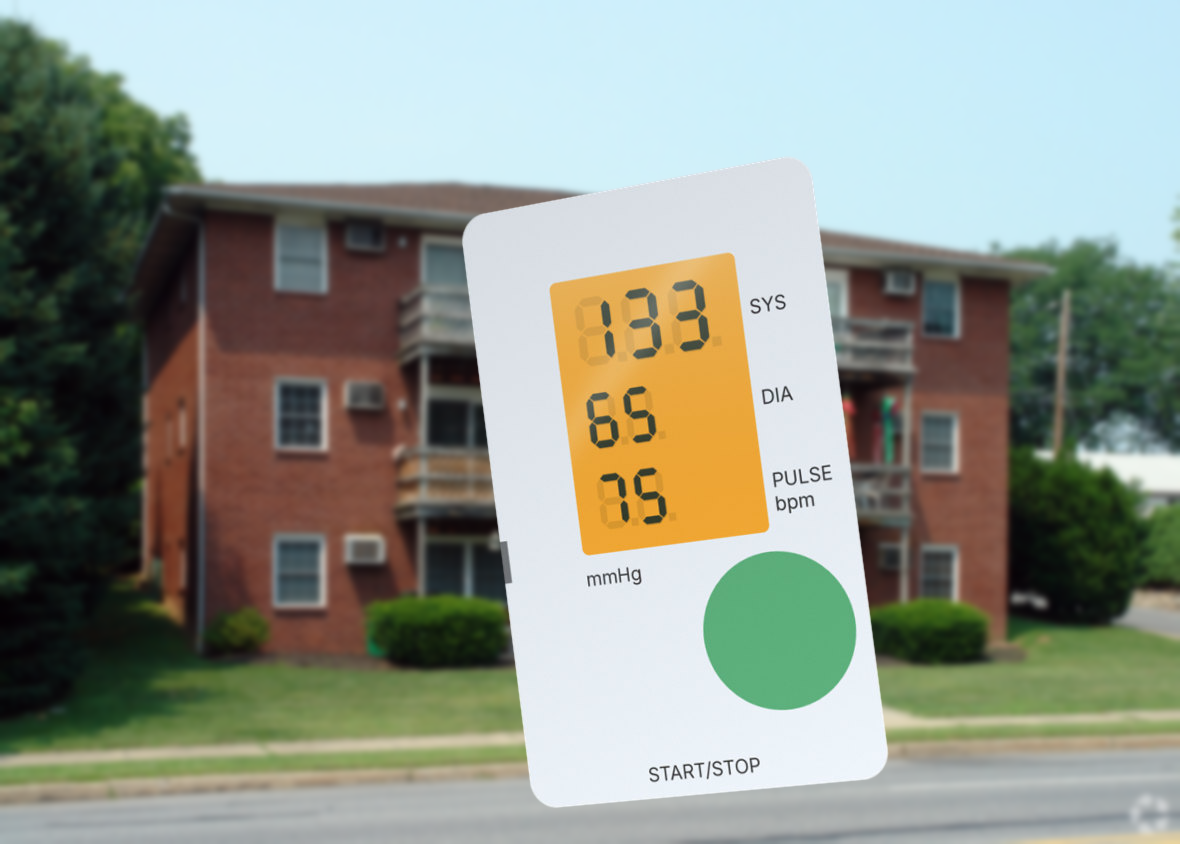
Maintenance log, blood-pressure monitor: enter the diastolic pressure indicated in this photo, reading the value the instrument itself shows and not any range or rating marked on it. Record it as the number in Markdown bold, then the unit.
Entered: **65** mmHg
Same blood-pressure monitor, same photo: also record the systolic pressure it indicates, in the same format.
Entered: **133** mmHg
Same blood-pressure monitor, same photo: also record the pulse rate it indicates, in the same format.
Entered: **75** bpm
